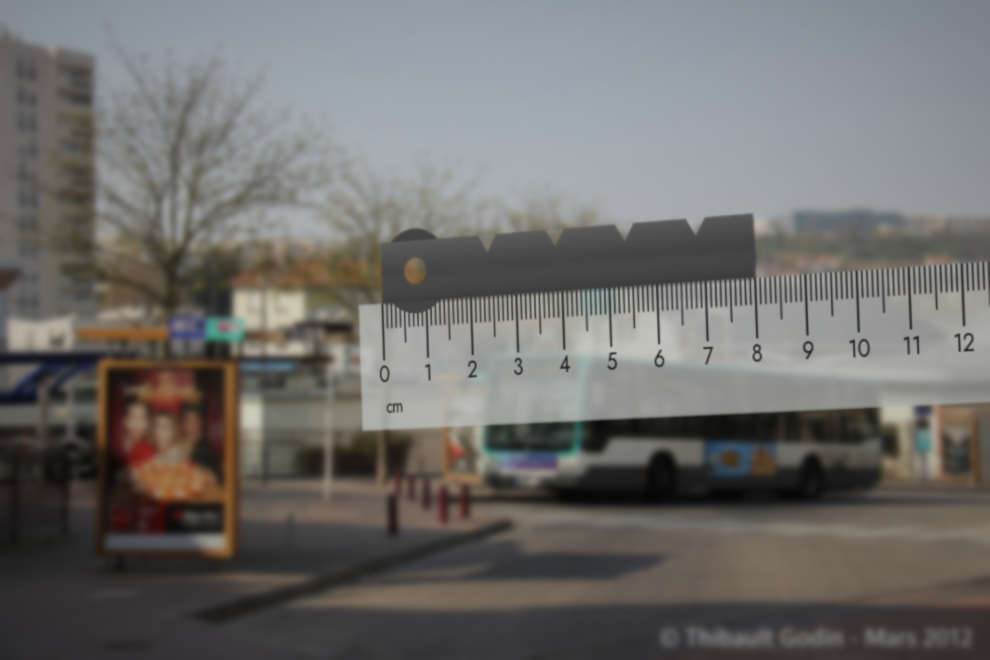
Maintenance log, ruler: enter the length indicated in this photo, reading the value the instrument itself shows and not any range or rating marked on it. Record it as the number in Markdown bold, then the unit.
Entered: **8** cm
